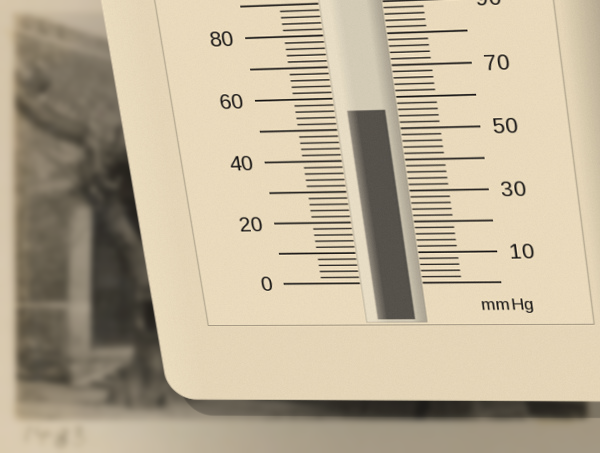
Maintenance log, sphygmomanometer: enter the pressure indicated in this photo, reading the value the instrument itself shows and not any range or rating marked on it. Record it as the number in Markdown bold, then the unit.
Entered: **56** mmHg
